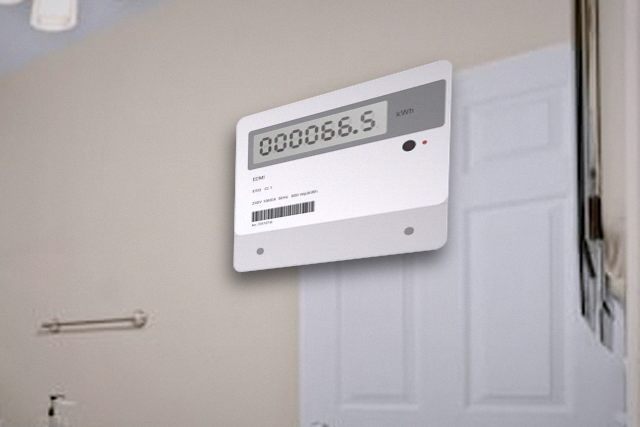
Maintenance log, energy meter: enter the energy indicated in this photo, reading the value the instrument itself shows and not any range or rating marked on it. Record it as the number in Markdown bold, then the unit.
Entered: **66.5** kWh
